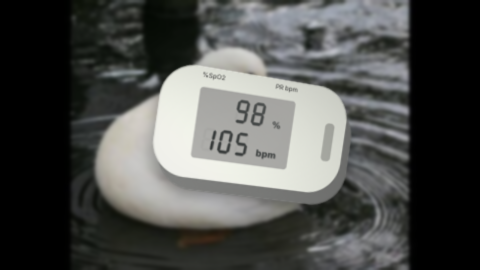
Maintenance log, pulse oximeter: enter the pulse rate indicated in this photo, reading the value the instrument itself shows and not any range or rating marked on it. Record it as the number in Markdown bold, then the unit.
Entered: **105** bpm
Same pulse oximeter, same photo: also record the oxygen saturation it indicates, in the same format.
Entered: **98** %
